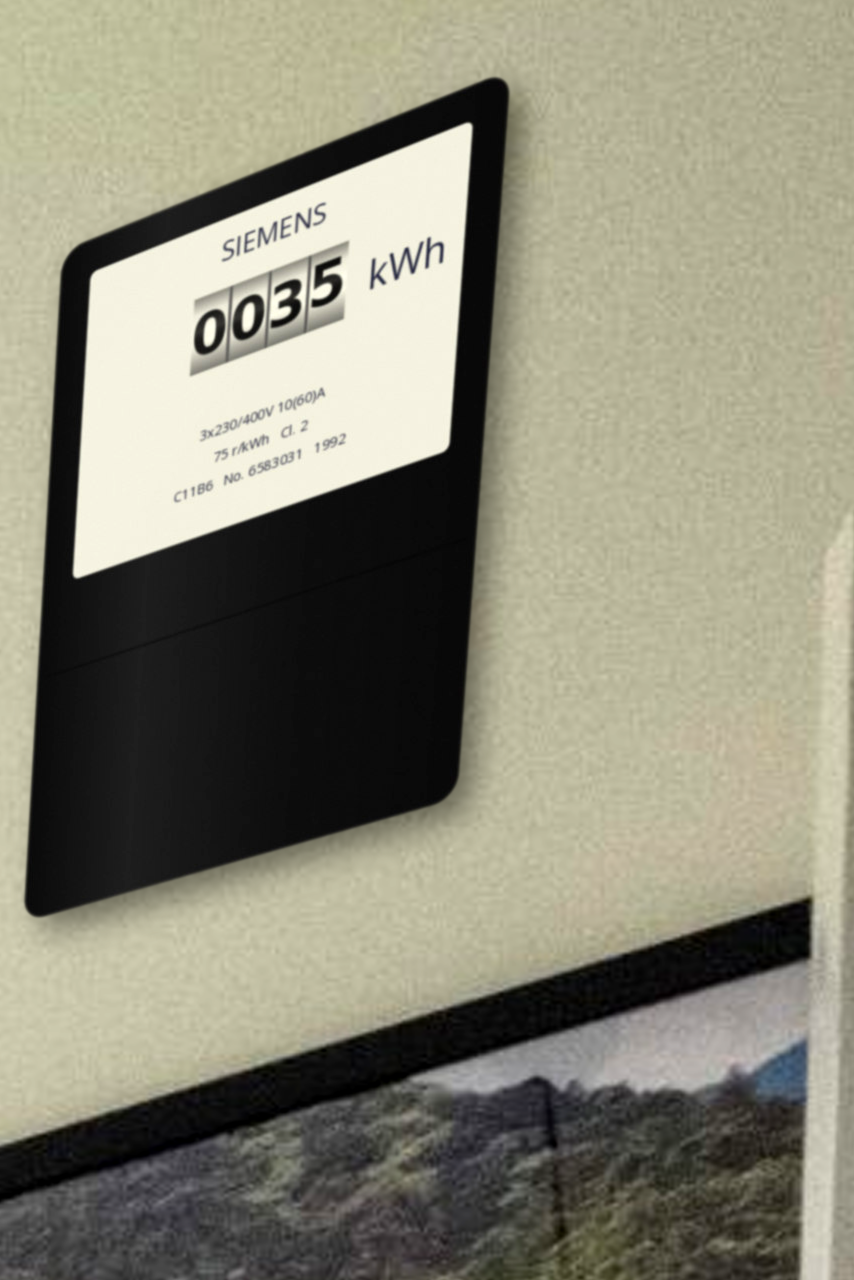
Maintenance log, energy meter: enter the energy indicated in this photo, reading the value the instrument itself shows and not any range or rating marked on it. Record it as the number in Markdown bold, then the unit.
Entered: **35** kWh
